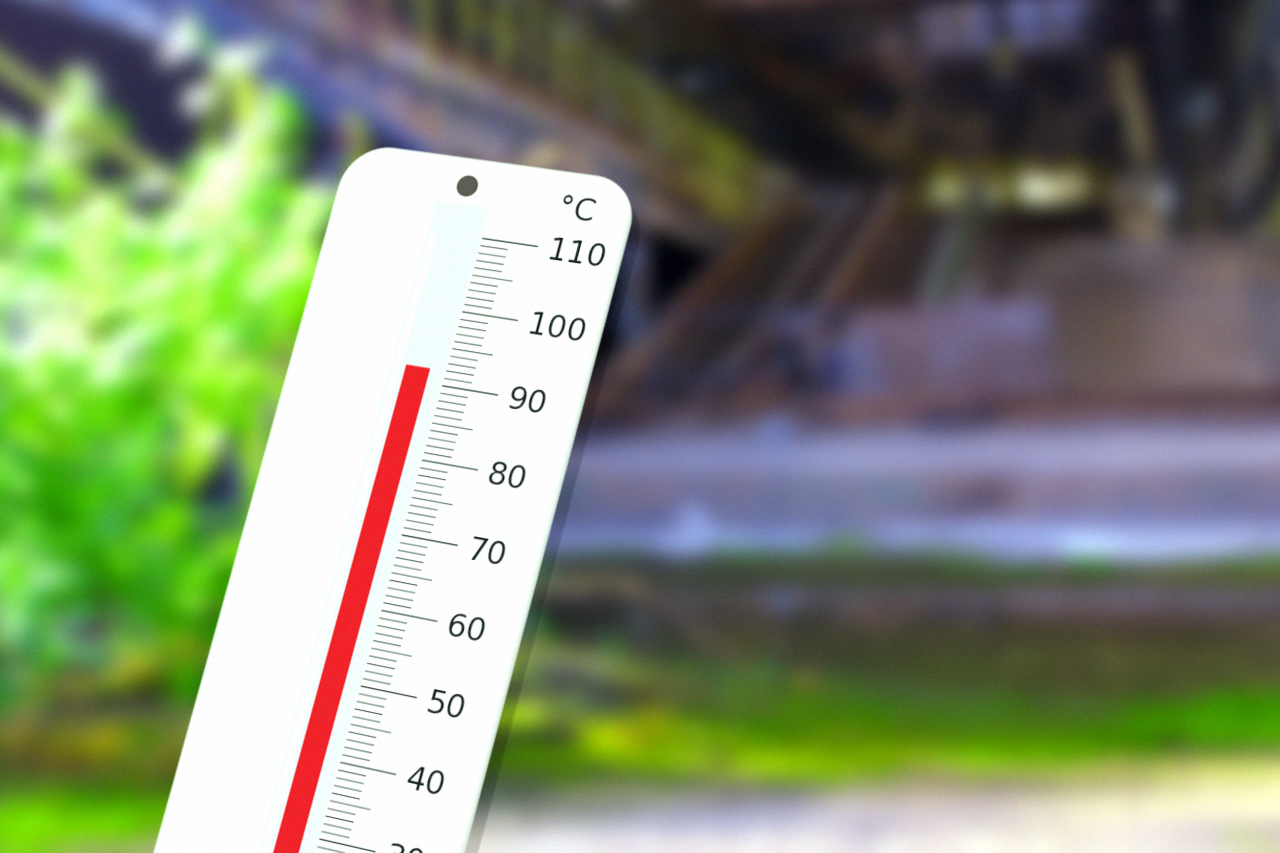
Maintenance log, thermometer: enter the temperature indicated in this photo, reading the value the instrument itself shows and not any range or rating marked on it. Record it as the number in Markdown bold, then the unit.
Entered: **92** °C
